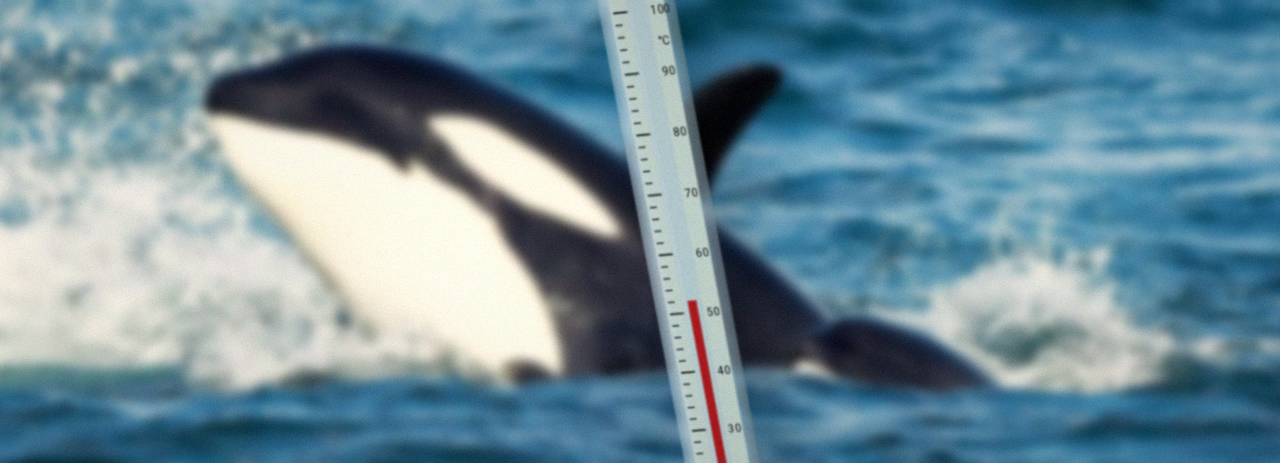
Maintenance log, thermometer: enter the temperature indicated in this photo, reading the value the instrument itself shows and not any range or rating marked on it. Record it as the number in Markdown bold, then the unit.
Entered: **52** °C
